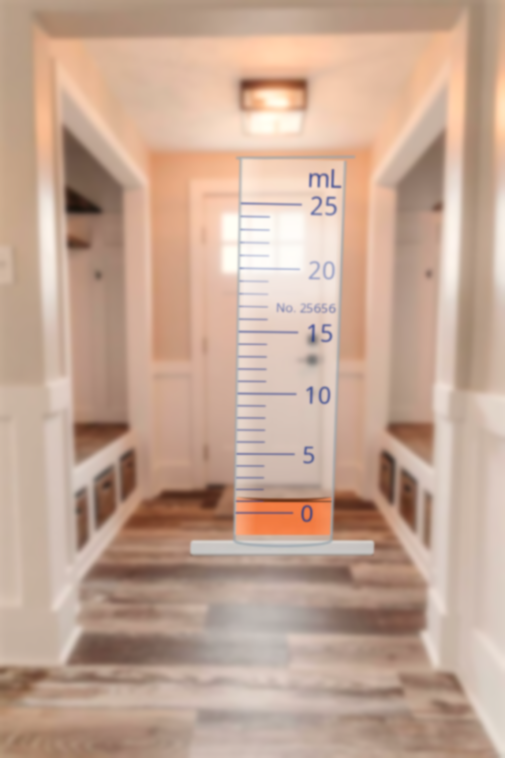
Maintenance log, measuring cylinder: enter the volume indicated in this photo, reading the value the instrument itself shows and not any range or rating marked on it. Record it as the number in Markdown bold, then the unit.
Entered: **1** mL
